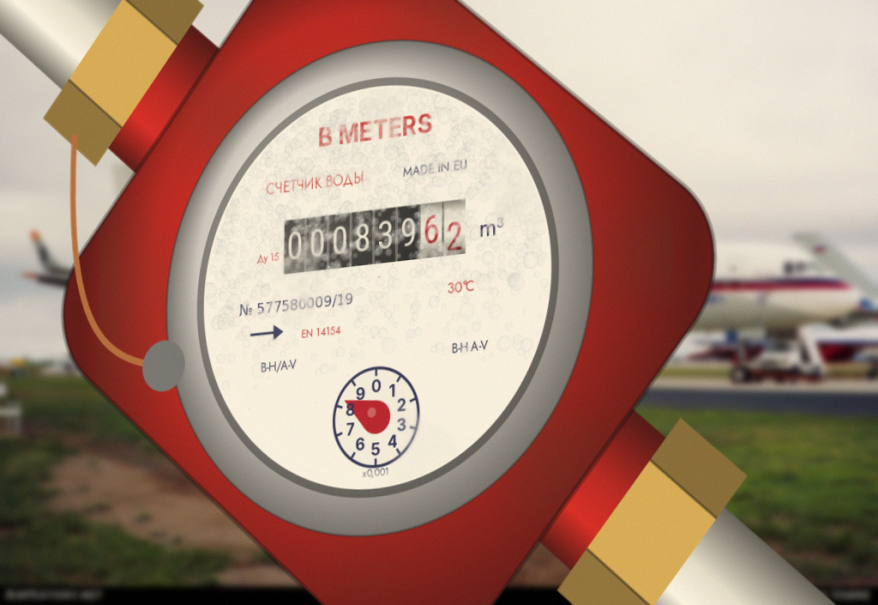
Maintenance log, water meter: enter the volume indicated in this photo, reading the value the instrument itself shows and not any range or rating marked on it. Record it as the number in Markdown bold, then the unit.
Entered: **839.618** m³
